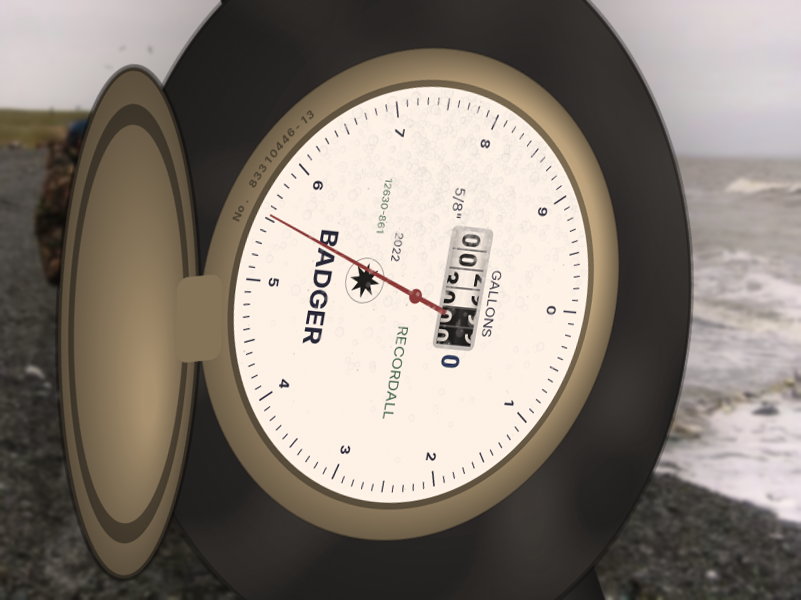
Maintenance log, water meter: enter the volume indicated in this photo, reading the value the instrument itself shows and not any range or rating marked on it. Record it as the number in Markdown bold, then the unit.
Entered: **29995.5** gal
